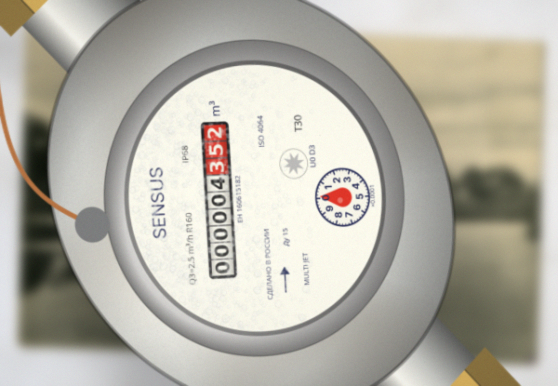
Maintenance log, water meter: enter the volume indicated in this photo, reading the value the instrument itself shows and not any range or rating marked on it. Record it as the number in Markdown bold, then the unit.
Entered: **4.3520** m³
